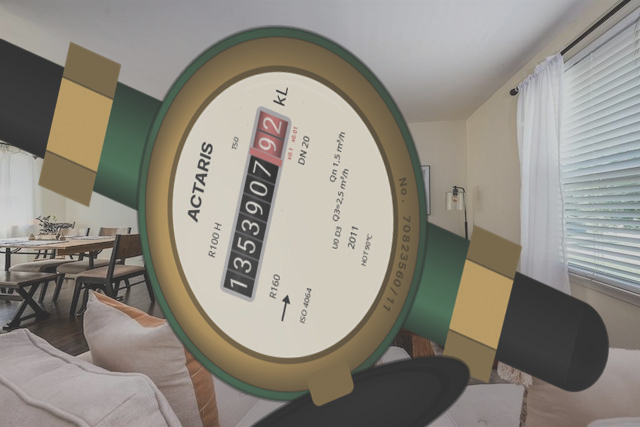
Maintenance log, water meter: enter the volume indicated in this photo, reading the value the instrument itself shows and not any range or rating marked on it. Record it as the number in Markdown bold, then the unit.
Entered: **1353907.92** kL
